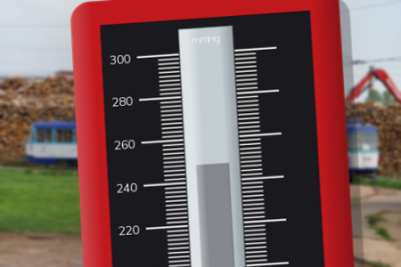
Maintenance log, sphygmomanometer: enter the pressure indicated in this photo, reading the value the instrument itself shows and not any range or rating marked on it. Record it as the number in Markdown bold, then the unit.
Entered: **248** mmHg
